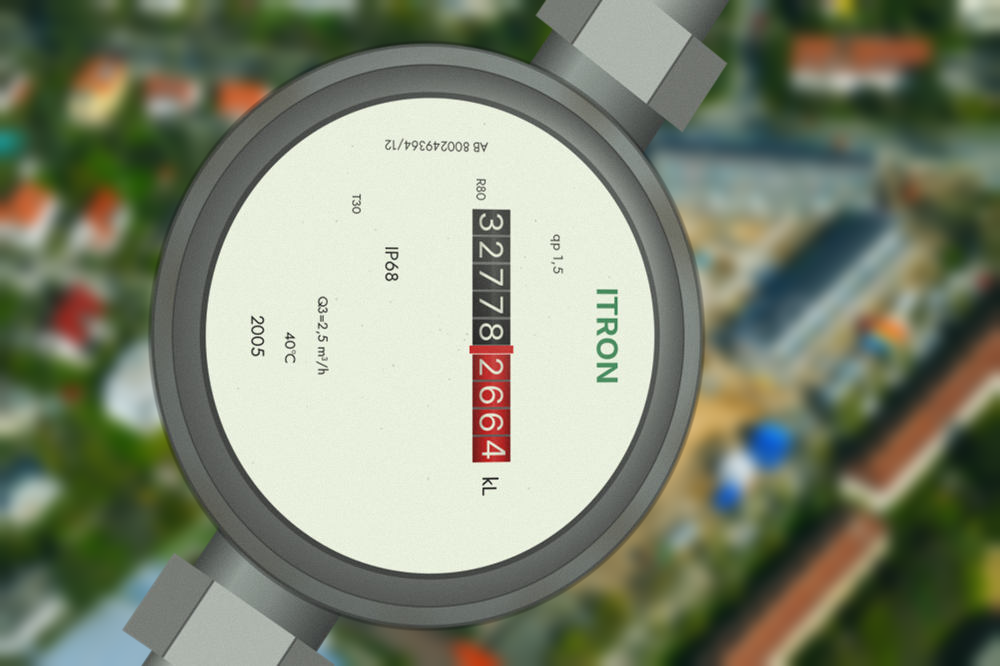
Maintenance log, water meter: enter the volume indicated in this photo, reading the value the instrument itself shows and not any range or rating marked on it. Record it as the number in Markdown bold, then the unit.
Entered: **32778.2664** kL
